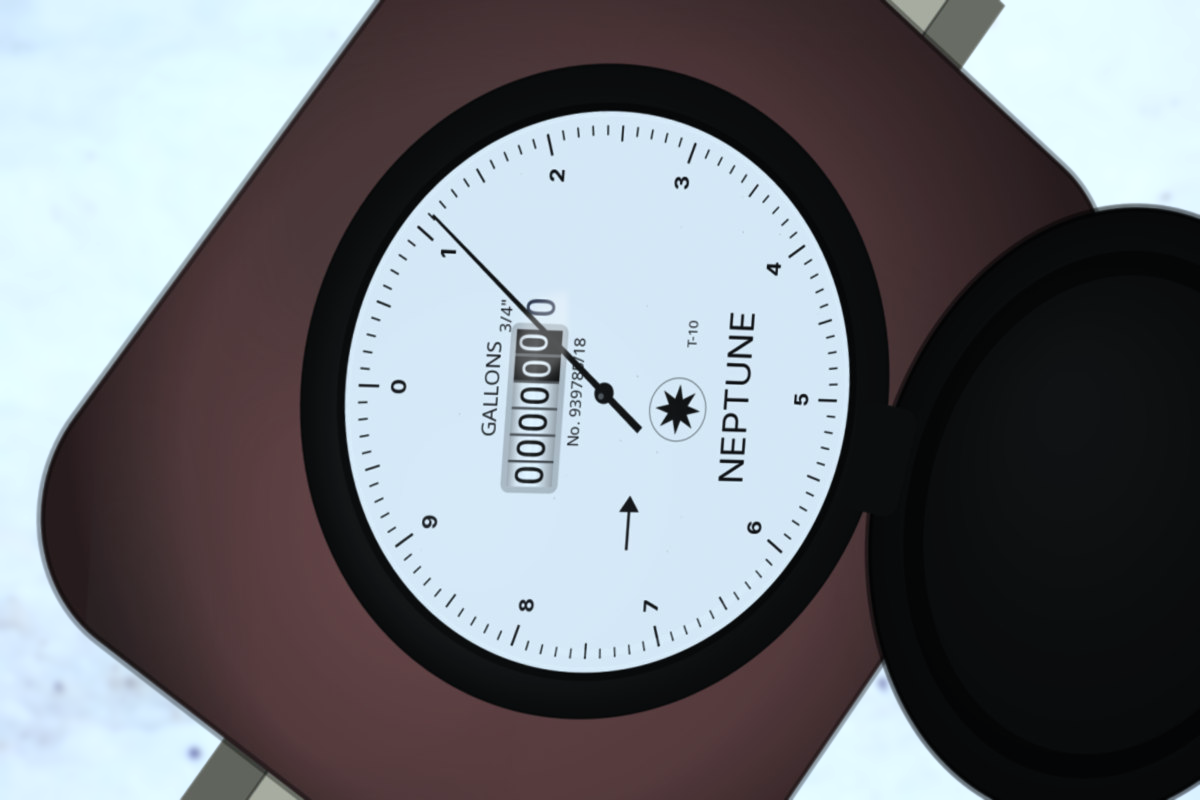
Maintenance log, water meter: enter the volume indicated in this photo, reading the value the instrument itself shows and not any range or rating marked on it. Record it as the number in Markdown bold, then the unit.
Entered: **1.1** gal
